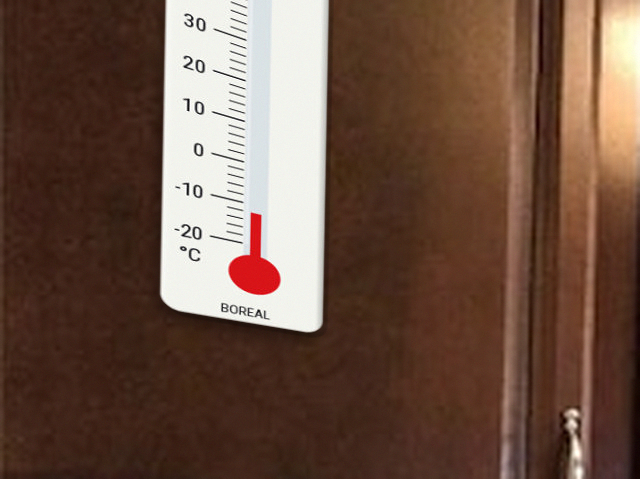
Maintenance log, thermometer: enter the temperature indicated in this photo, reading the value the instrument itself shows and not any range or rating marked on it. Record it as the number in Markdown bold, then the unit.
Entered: **-12** °C
